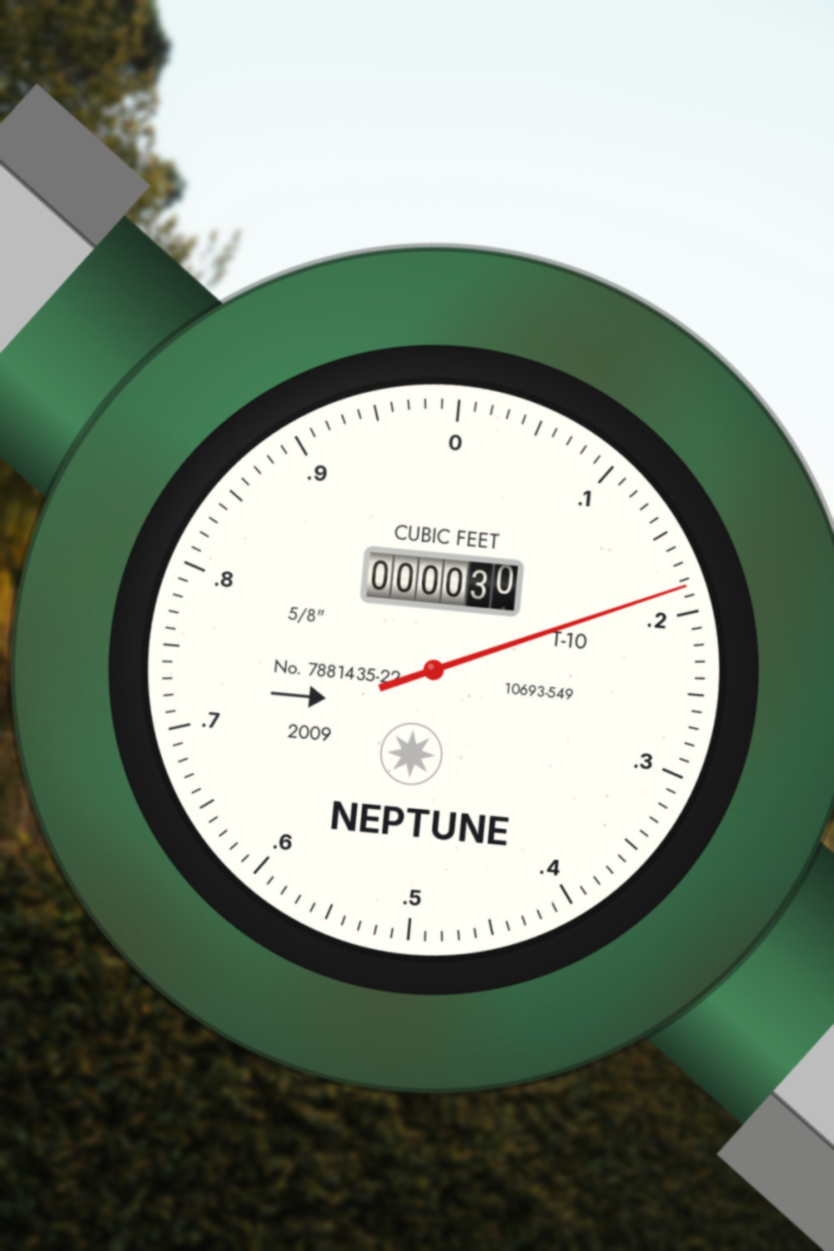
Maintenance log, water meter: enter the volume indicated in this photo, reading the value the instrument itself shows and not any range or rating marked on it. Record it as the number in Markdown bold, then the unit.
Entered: **30.18** ft³
